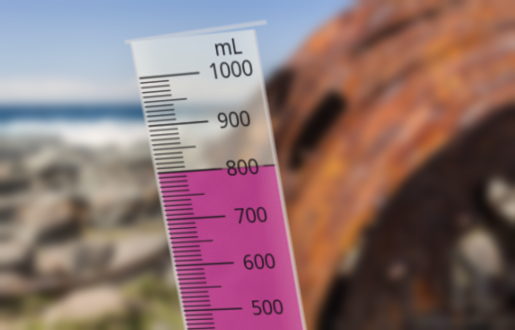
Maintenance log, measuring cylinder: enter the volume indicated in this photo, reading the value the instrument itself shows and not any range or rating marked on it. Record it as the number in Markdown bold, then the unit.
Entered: **800** mL
